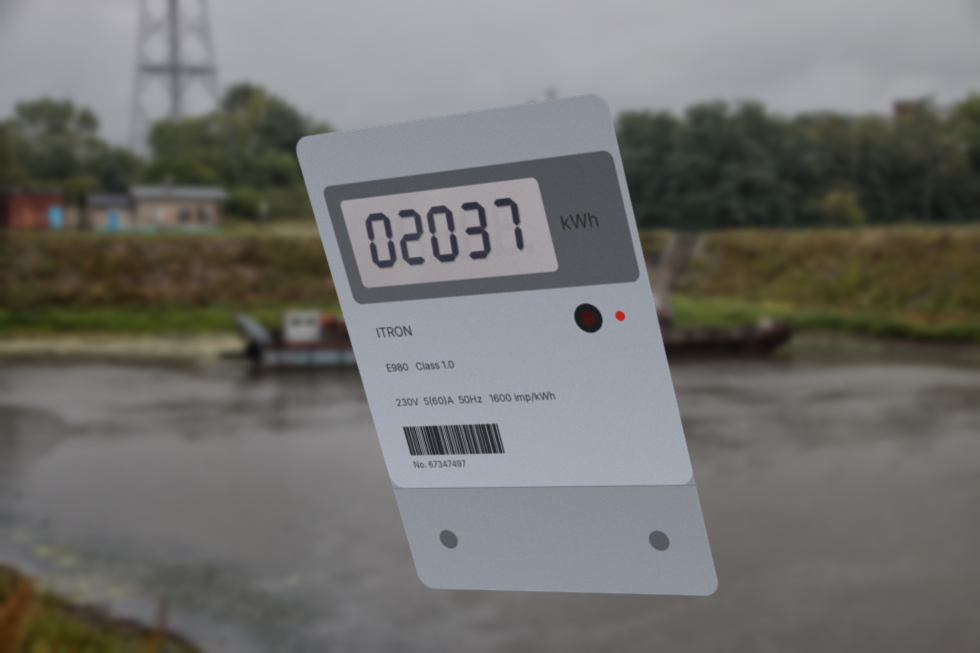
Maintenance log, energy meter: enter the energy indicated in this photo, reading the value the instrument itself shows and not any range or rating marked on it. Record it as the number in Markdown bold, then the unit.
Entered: **2037** kWh
